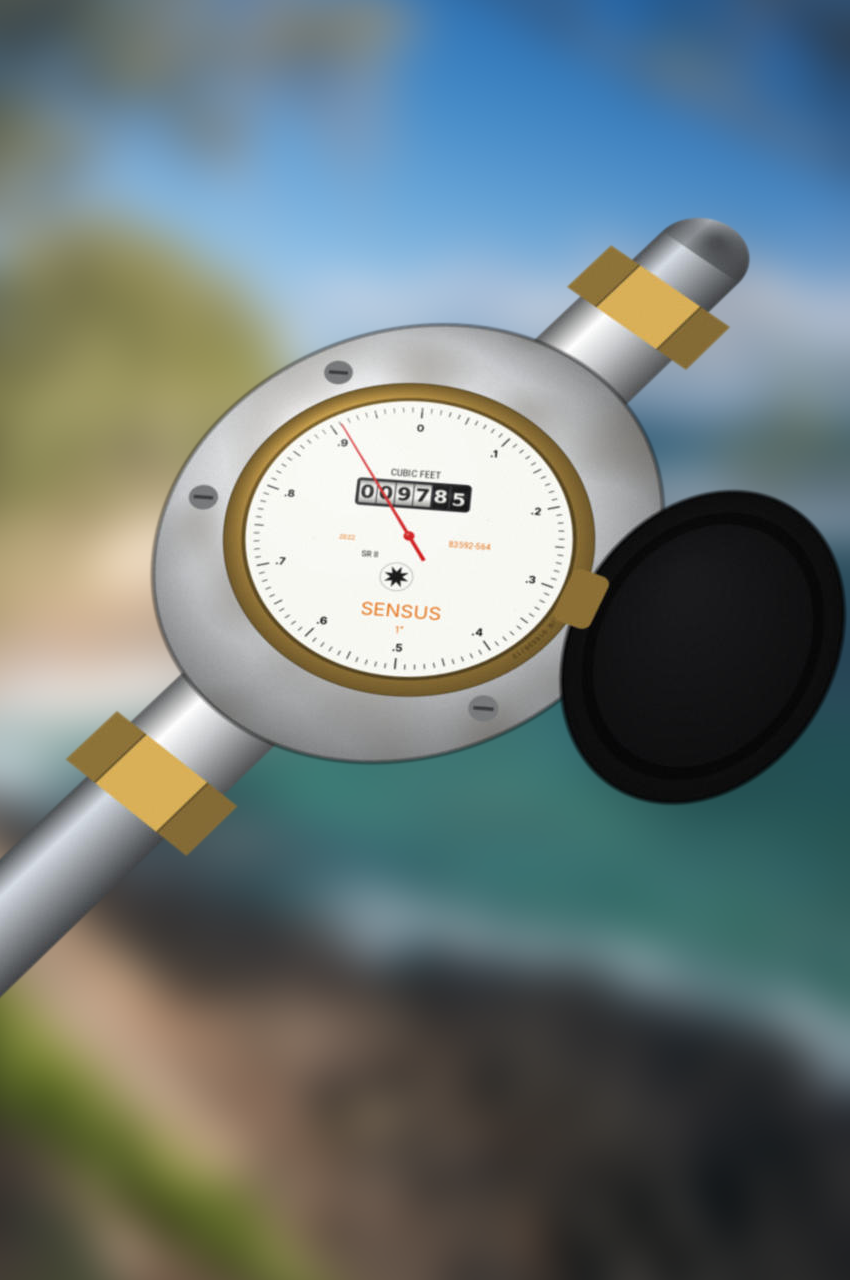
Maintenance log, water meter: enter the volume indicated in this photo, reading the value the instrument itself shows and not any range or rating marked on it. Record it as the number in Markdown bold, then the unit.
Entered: **9784.91** ft³
